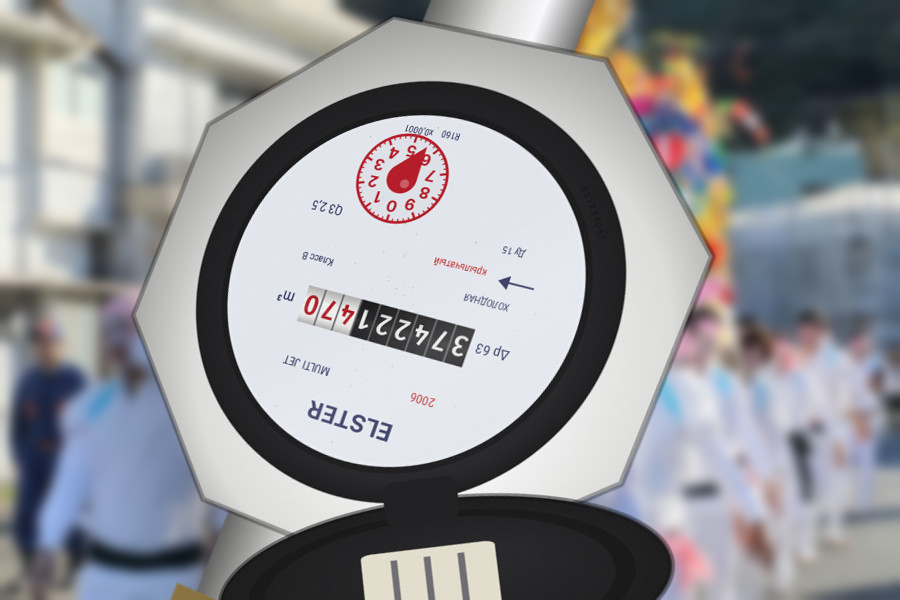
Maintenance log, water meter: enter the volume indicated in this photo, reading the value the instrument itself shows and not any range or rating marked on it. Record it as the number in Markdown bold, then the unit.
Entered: **374221.4705** m³
